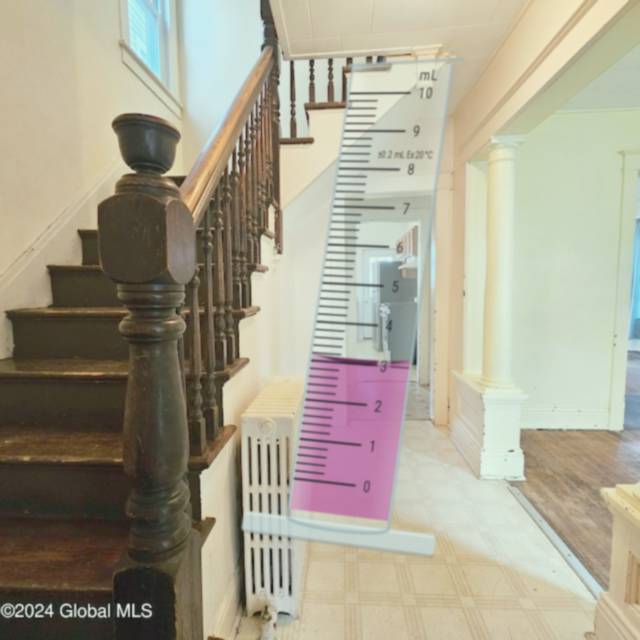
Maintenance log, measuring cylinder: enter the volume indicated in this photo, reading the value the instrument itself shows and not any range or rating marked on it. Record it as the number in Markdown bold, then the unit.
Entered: **3** mL
